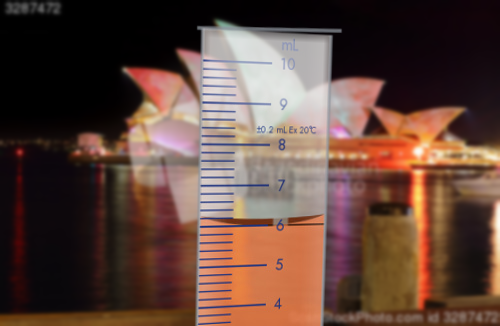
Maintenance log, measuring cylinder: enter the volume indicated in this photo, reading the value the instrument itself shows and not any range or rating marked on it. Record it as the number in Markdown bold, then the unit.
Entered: **6** mL
